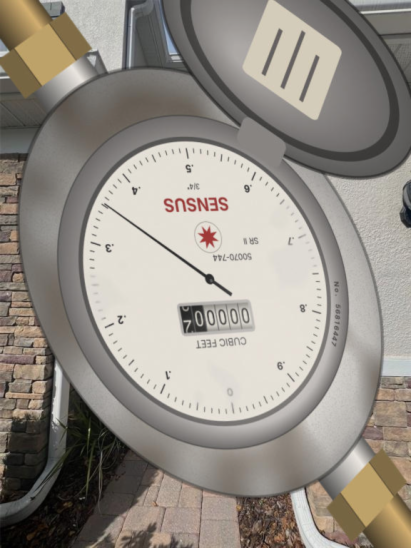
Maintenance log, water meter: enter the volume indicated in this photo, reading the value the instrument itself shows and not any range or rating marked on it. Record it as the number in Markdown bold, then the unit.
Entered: **2.35** ft³
